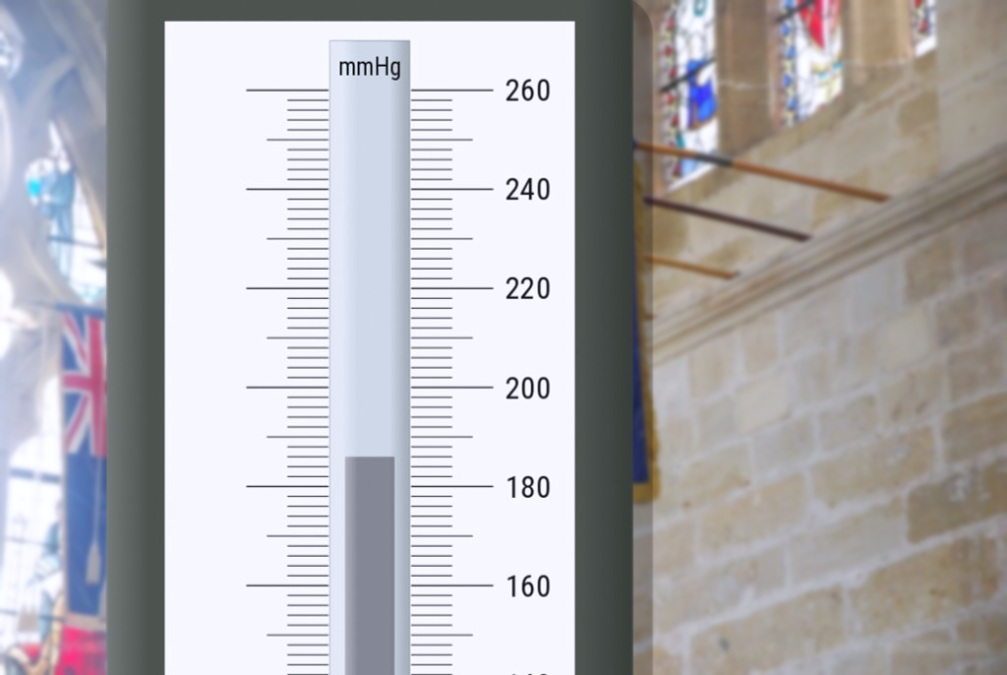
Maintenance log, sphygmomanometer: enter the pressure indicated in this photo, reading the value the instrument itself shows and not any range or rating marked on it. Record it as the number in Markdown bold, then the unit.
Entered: **186** mmHg
